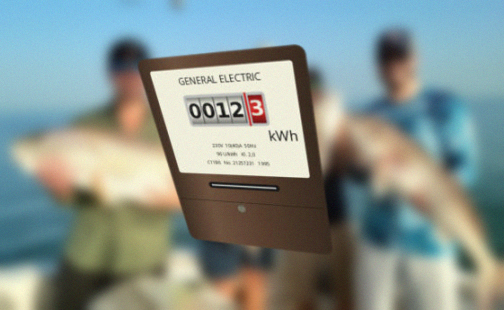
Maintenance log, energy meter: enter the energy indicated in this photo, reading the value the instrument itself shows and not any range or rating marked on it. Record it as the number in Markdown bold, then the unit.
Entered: **12.3** kWh
